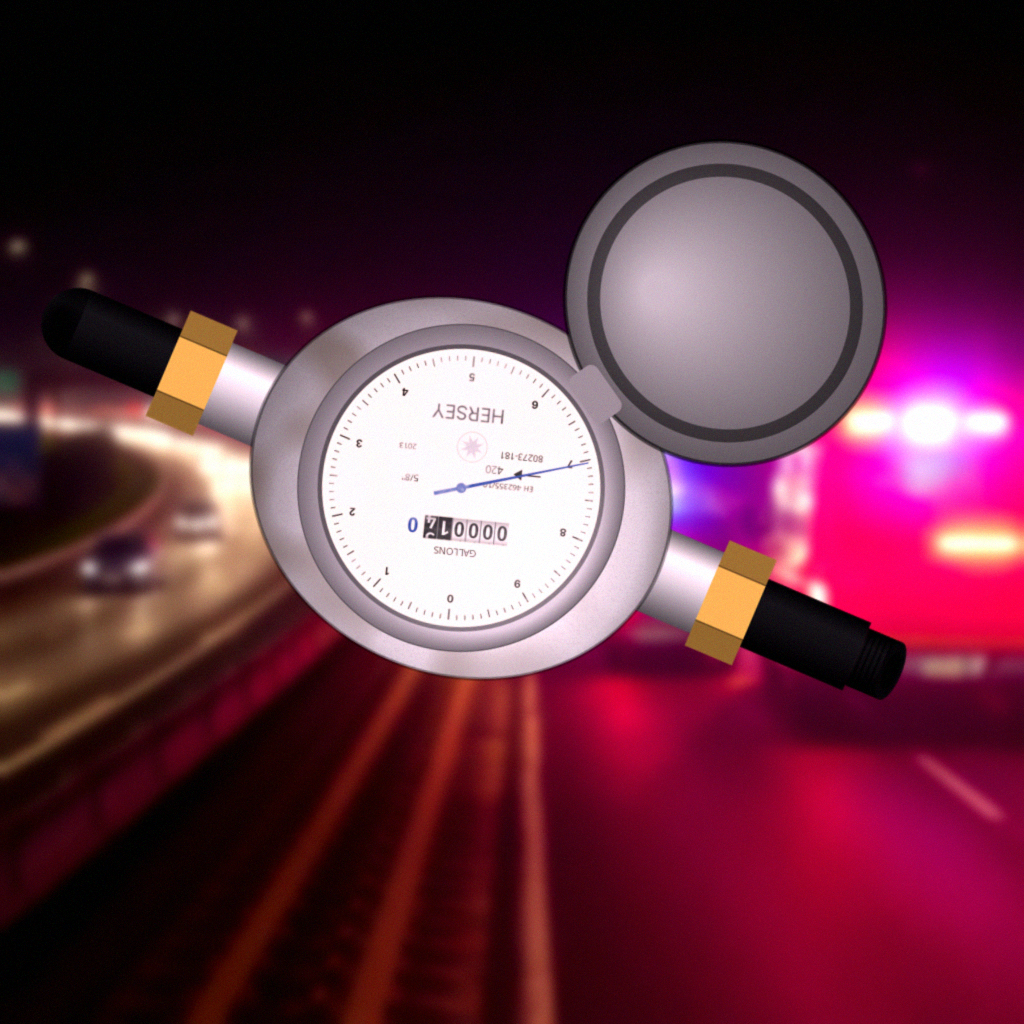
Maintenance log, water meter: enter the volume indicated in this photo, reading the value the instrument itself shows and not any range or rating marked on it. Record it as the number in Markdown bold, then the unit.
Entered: **137.0** gal
